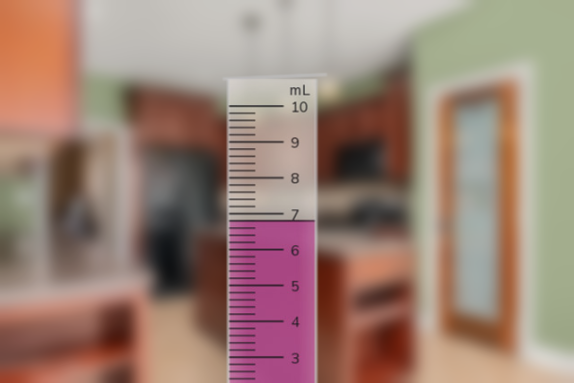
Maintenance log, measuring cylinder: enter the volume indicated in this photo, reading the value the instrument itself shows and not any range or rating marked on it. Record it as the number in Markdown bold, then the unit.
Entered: **6.8** mL
